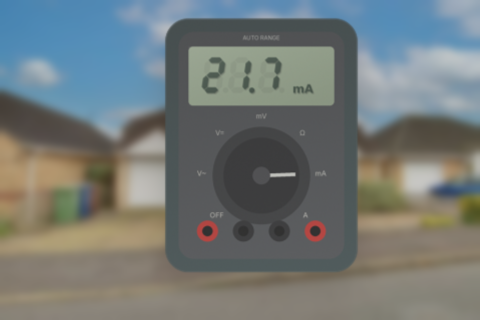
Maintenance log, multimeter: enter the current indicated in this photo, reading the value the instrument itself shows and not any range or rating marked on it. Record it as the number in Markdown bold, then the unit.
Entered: **21.7** mA
